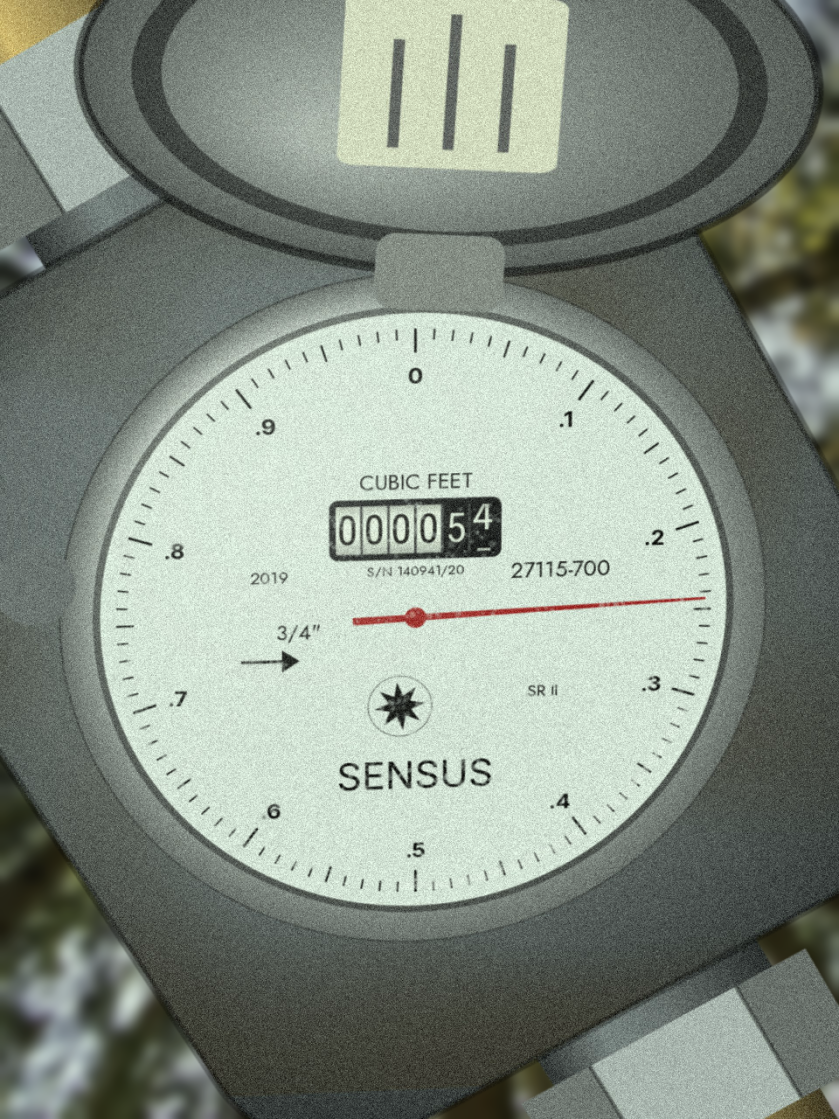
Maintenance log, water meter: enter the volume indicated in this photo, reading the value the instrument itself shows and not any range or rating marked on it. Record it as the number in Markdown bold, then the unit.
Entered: **54.24** ft³
